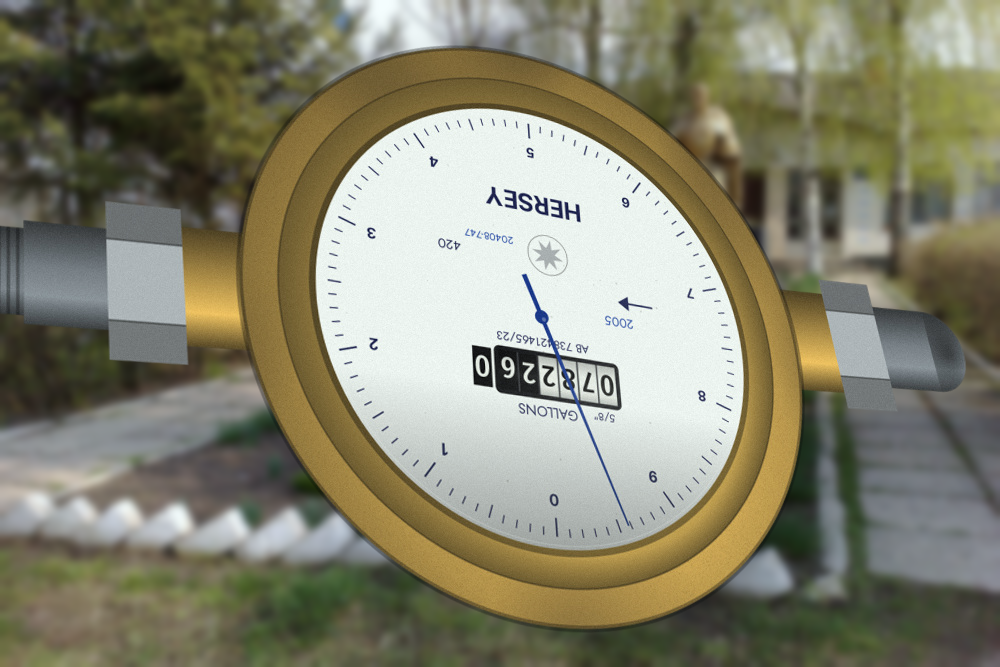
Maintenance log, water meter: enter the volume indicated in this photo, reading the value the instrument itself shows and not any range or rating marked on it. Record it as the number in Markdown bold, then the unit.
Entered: **782259.4** gal
